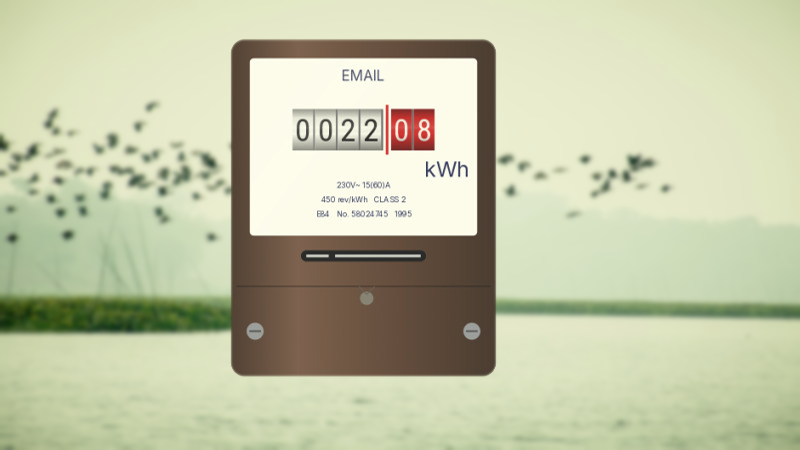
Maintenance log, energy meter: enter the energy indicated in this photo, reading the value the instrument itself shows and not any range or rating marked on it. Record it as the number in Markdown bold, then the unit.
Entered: **22.08** kWh
